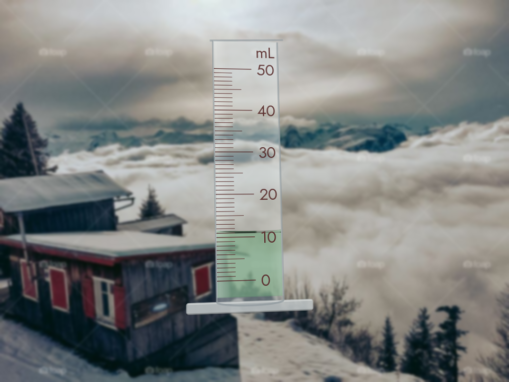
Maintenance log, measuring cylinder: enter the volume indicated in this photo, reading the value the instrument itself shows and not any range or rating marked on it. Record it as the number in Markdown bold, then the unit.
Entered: **11** mL
